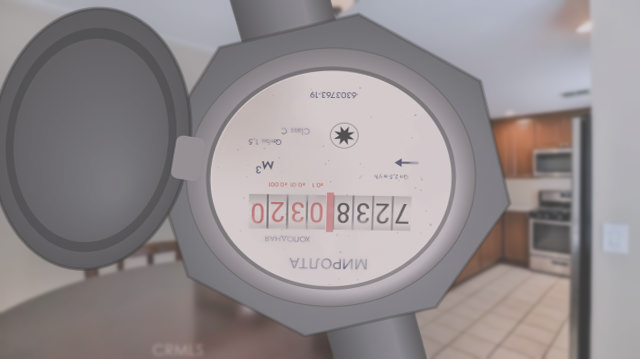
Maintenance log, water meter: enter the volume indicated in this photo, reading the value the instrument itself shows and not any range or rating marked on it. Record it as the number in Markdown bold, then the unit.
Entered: **7238.0320** m³
